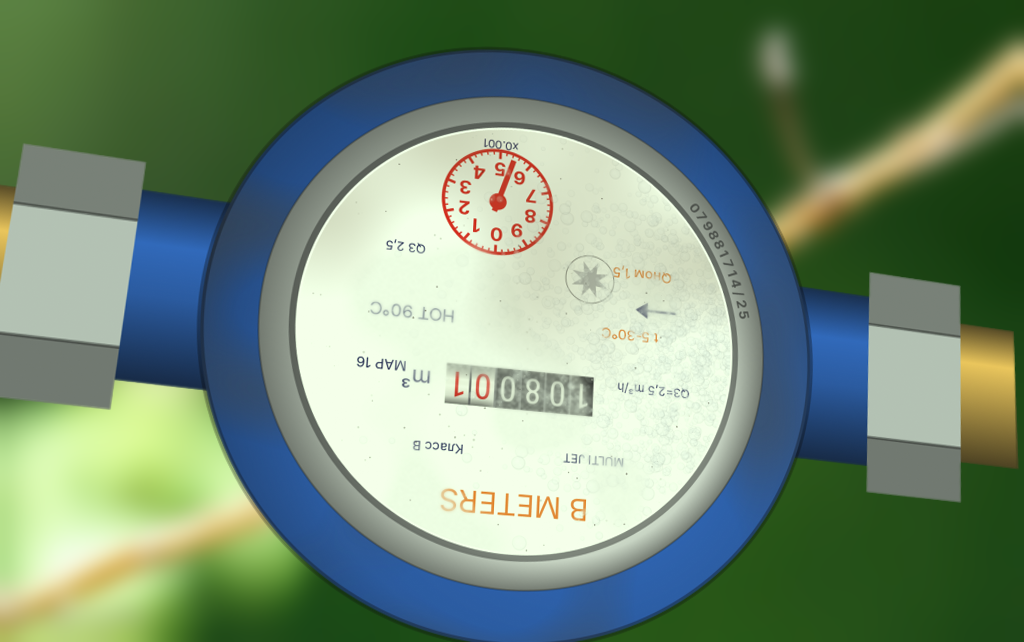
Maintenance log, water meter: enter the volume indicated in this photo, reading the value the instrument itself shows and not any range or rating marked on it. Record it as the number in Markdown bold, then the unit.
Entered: **1080.015** m³
